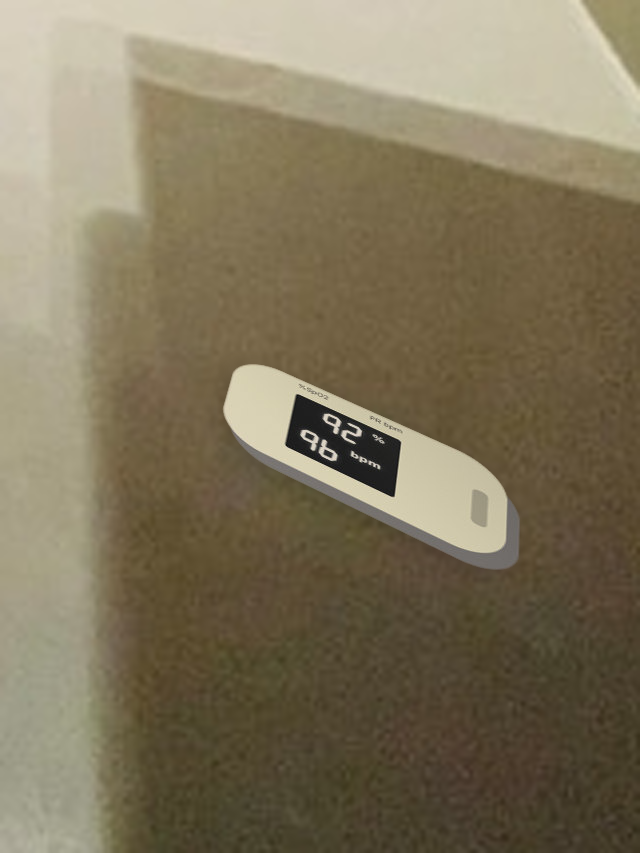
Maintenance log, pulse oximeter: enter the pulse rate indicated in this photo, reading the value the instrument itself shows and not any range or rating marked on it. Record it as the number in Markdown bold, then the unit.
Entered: **96** bpm
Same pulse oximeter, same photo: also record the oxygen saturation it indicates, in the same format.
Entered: **92** %
